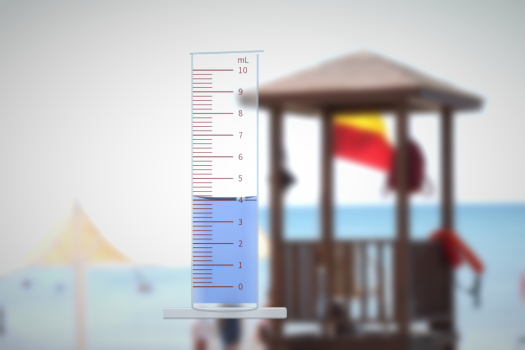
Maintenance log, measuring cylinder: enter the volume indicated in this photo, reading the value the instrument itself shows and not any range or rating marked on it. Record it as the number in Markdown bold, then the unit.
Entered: **4** mL
